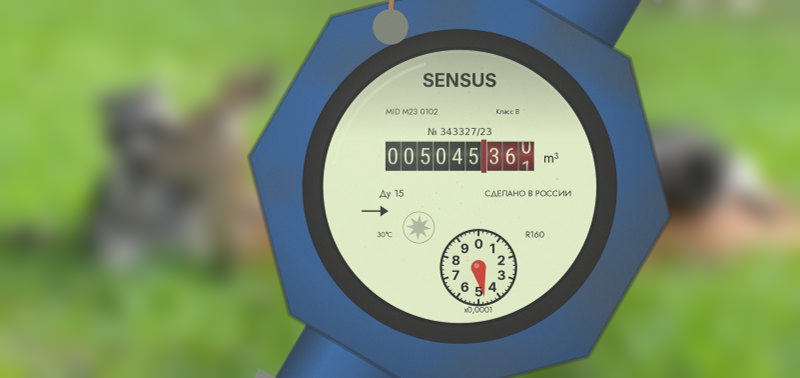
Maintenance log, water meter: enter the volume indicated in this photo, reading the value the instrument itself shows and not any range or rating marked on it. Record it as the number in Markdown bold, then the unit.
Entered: **5045.3604** m³
